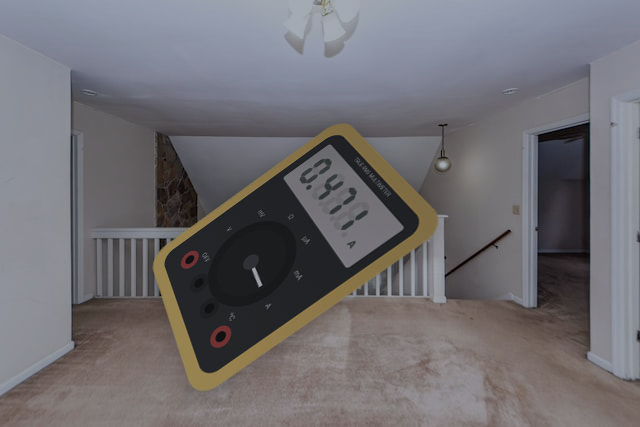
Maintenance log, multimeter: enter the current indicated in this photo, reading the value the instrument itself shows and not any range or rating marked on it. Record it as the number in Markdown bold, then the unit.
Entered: **0.471** A
